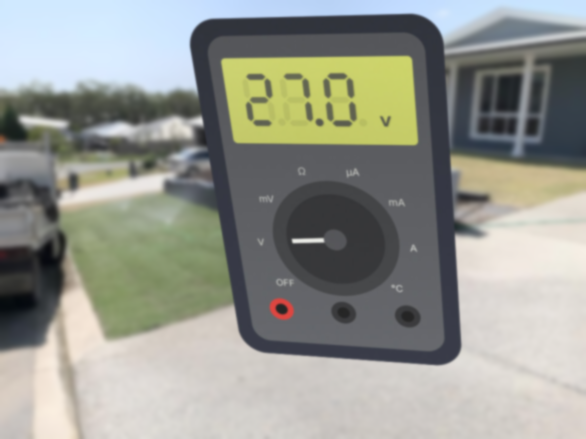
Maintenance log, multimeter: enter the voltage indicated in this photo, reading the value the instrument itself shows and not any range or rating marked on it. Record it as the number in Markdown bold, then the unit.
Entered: **27.0** V
